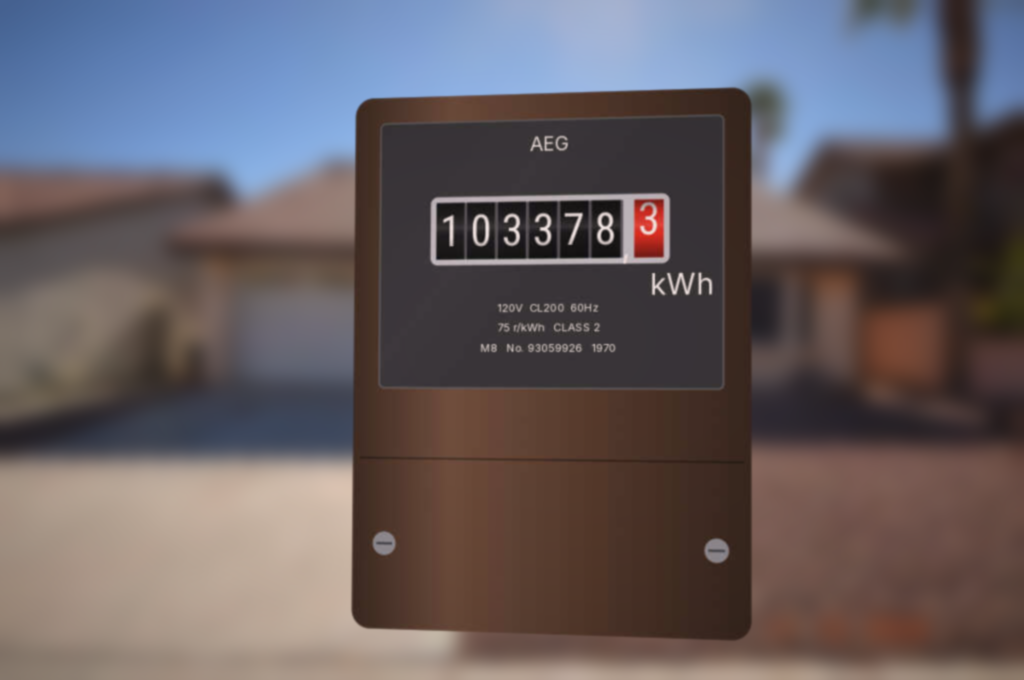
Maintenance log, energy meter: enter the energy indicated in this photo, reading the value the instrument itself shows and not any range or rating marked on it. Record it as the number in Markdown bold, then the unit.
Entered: **103378.3** kWh
